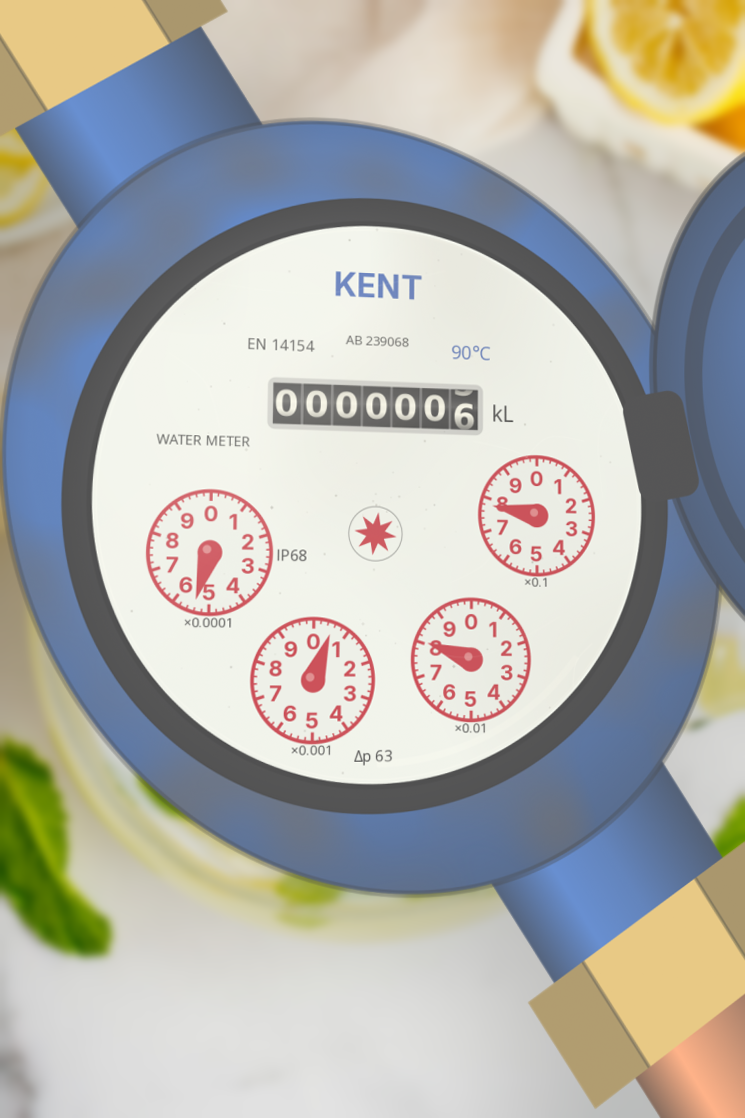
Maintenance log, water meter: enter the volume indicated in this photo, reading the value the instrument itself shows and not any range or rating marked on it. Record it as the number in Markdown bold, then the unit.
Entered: **5.7805** kL
